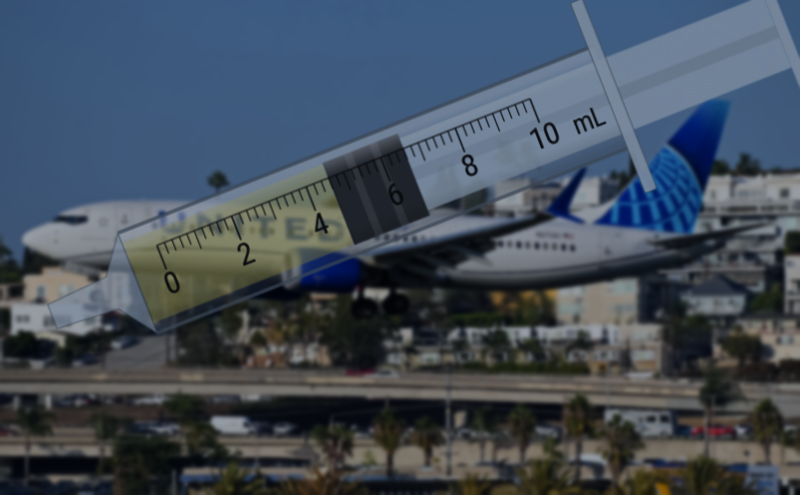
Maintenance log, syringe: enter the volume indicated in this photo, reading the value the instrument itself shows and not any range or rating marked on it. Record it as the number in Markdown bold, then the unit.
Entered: **4.6** mL
